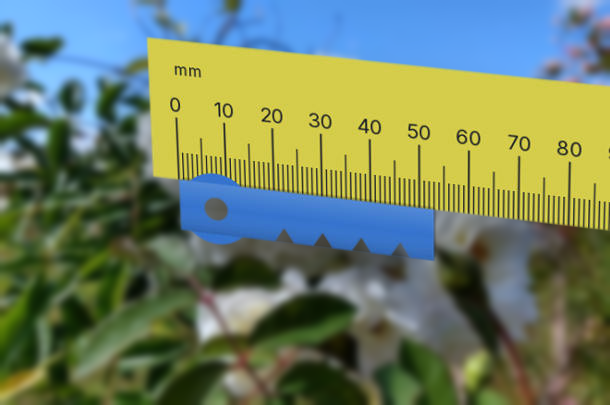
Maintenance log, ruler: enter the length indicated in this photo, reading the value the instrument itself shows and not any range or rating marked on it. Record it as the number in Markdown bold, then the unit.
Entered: **53** mm
